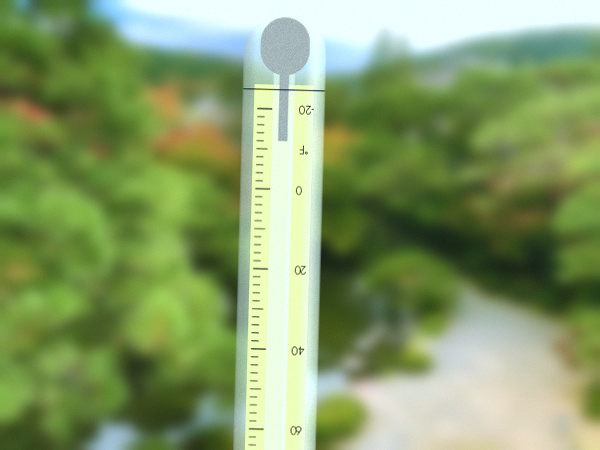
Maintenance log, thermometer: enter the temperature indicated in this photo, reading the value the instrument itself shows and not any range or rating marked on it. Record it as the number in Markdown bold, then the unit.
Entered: **-12** °F
